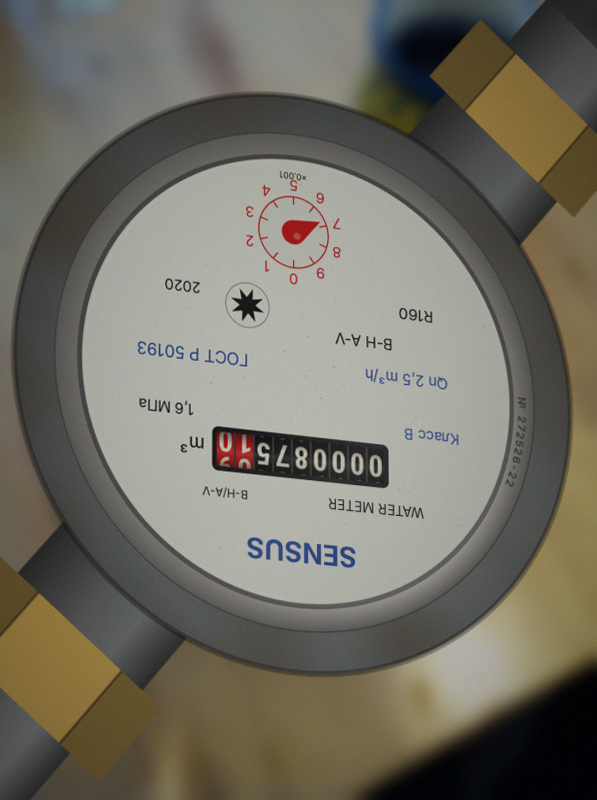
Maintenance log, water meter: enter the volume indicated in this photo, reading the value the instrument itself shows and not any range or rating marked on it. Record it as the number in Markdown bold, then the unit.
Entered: **875.096** m³
